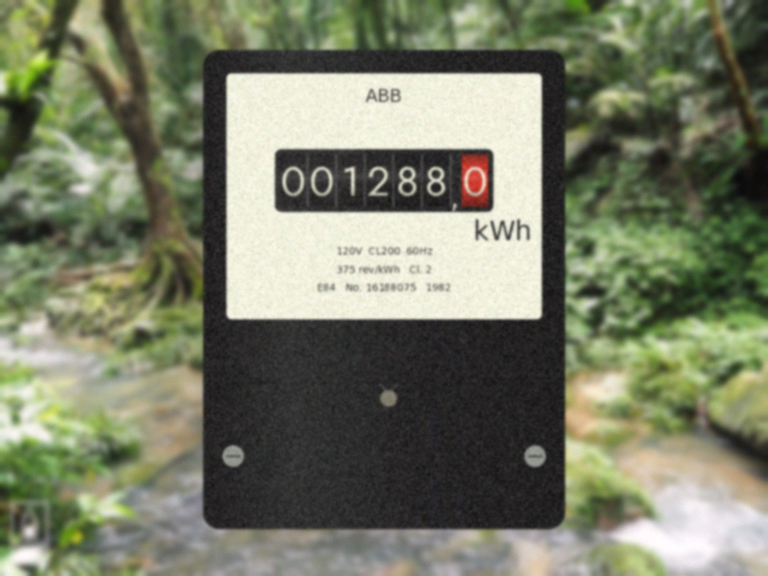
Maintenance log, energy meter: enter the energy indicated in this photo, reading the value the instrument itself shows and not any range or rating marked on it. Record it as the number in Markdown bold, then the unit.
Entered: **1288.0** kWh
